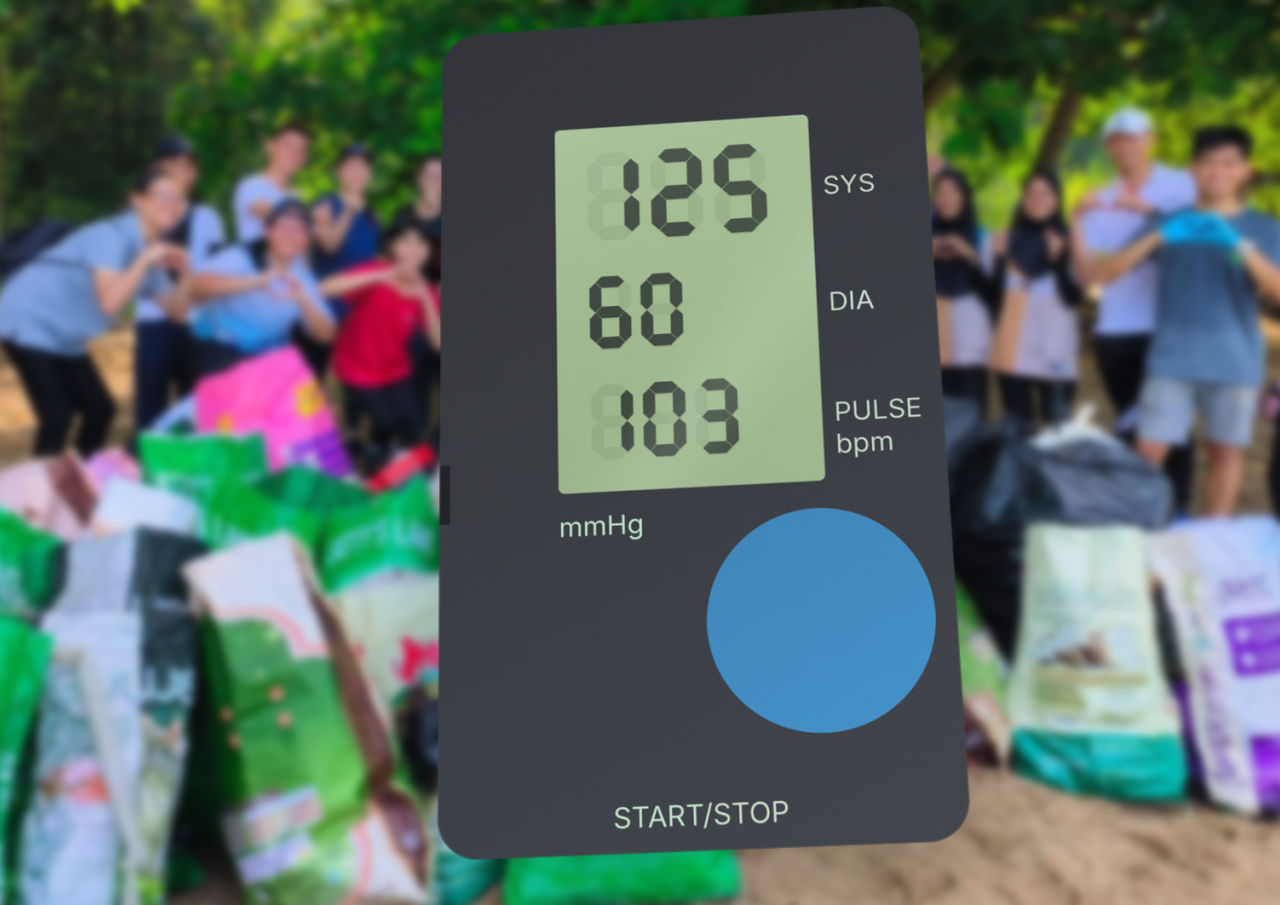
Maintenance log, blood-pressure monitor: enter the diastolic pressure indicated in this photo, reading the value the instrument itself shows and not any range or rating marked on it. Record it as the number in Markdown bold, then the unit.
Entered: **60** mmHg
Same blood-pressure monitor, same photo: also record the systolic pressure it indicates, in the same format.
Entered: **125** mmHg
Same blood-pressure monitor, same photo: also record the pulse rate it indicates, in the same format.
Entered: **103** bpm
